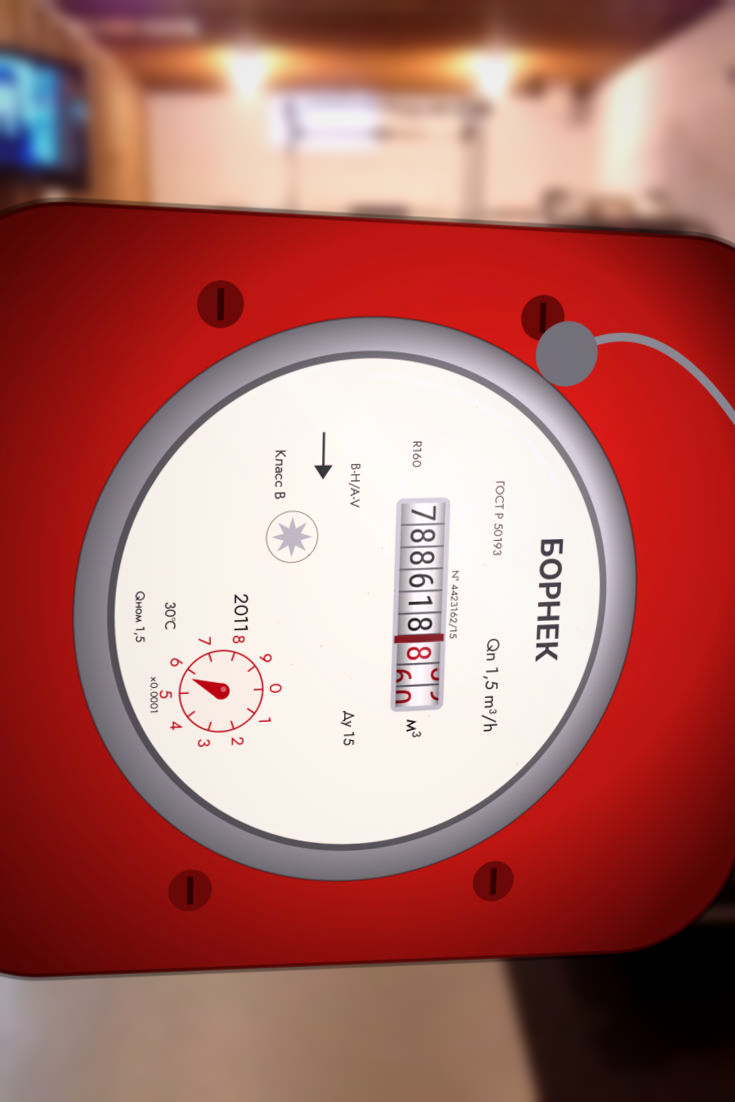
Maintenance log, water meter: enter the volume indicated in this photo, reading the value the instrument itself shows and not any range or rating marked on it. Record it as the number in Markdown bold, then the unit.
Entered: **788618.8595** m³
